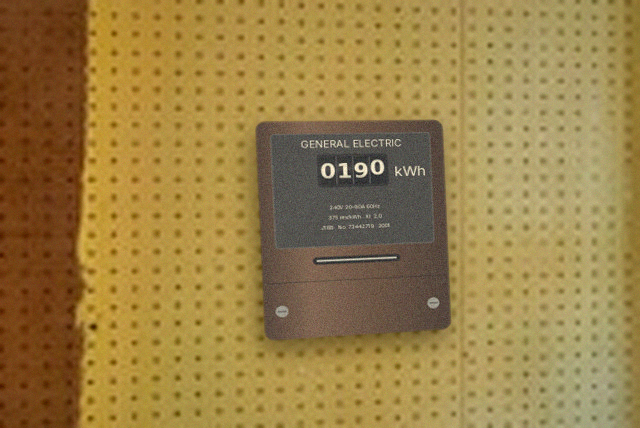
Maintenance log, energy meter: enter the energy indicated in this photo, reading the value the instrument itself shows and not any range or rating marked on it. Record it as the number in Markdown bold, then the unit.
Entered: **190** kWh
